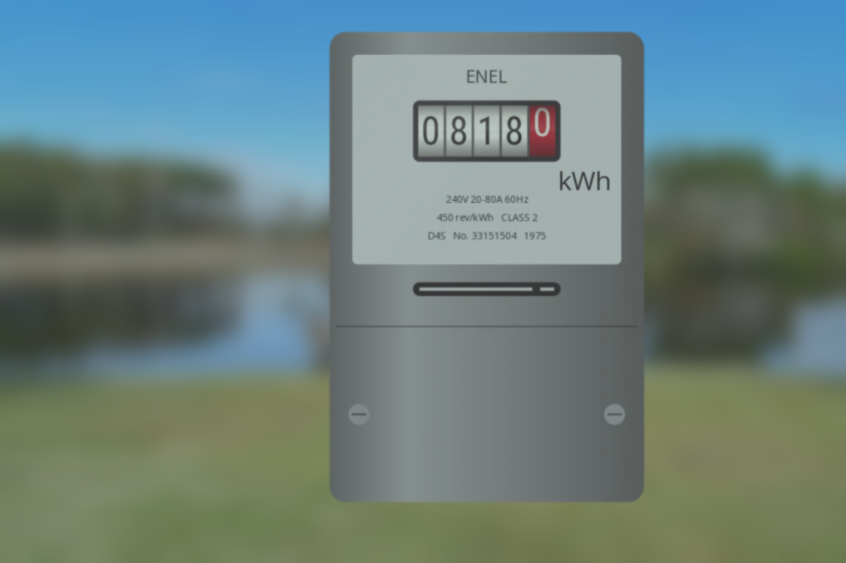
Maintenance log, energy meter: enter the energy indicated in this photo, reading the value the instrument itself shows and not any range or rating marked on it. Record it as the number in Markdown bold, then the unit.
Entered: **818.0** kWh
